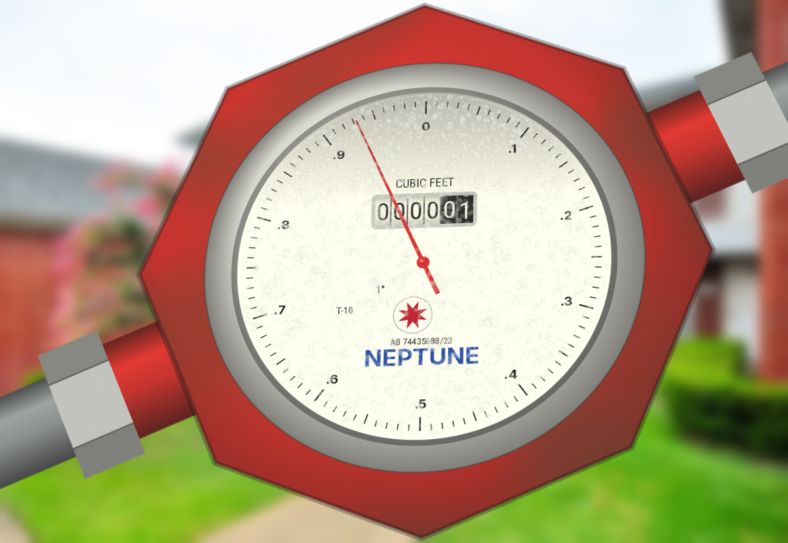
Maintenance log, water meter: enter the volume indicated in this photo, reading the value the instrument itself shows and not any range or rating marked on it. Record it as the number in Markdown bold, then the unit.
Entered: **0.93** ft³
